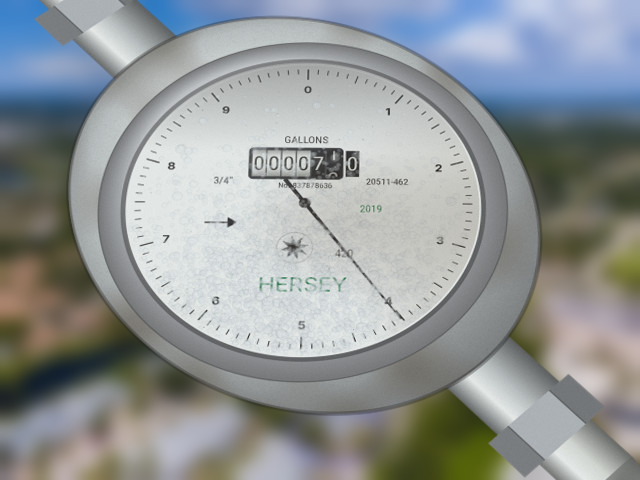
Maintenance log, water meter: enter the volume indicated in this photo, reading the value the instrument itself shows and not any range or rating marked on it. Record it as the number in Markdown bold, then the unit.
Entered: **714.0** gal
